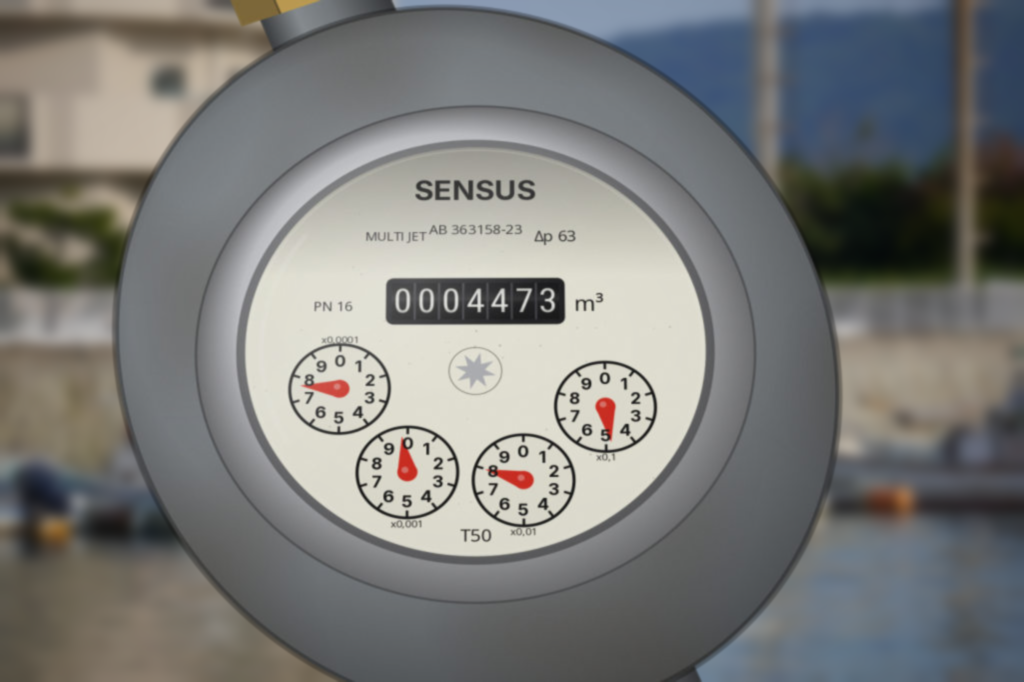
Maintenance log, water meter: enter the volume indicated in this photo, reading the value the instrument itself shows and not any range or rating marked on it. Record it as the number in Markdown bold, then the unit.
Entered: **4473.4797** m³
